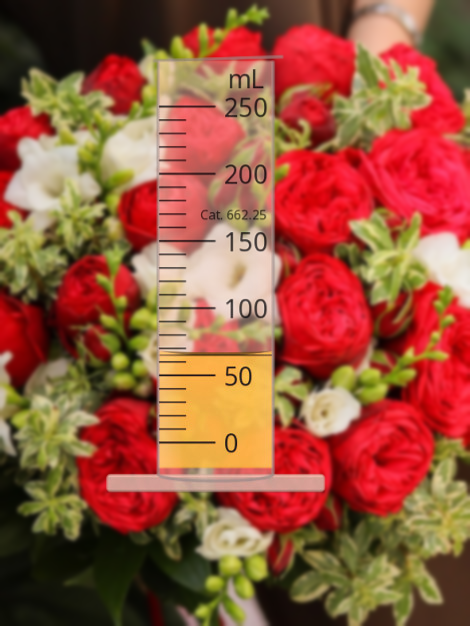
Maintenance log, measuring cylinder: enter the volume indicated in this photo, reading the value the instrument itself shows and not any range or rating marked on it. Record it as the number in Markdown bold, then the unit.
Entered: **65** mL
